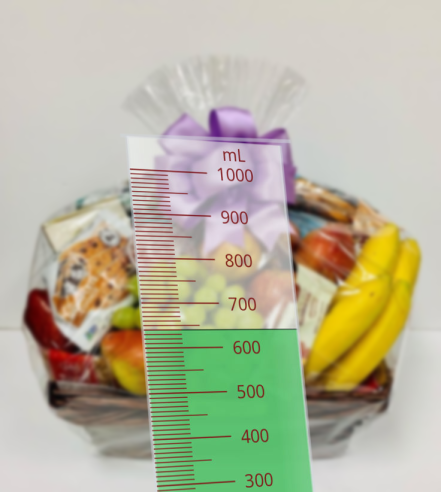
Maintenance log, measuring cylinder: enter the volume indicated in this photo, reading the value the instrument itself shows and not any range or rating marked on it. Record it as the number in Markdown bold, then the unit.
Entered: **640** mL
